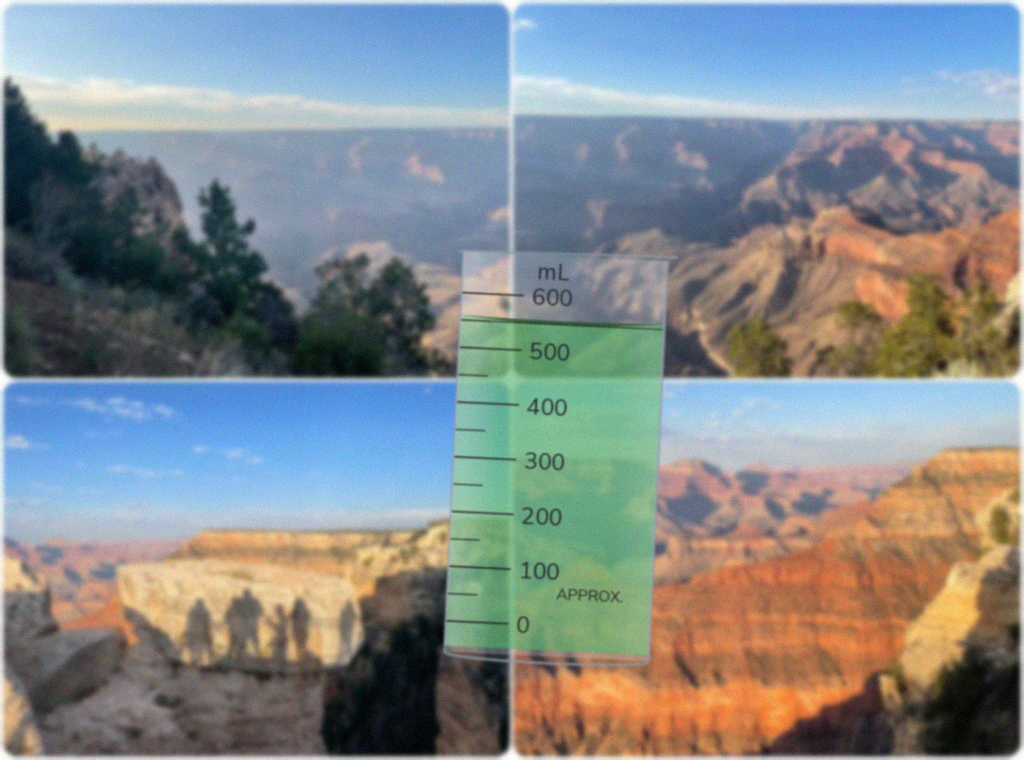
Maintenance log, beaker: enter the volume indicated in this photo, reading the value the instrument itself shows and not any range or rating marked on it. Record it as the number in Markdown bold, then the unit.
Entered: **550** mL
